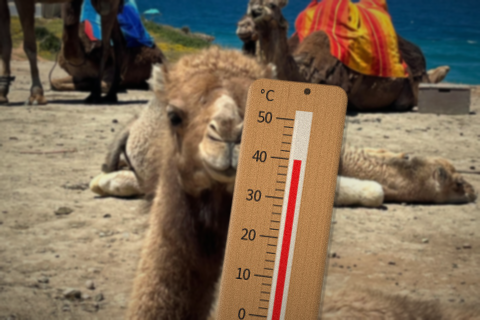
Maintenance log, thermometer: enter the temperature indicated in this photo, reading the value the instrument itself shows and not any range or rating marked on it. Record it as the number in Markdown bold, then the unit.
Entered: **40** °C
